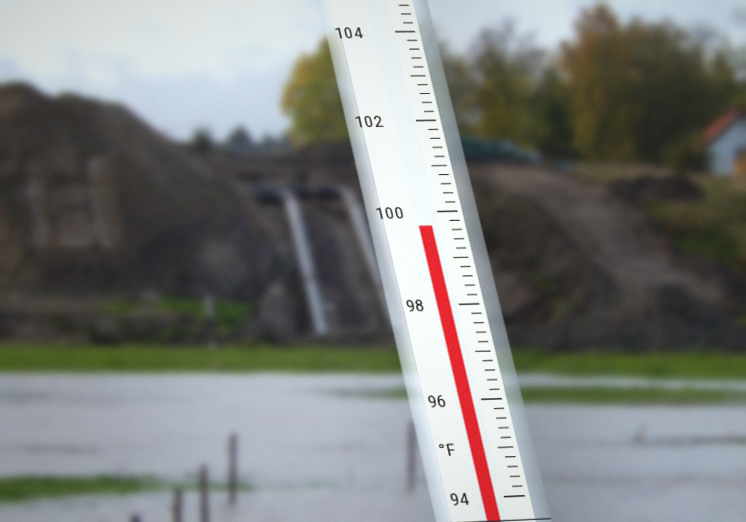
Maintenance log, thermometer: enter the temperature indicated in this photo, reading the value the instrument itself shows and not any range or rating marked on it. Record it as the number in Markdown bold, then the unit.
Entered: **99.7** °F
